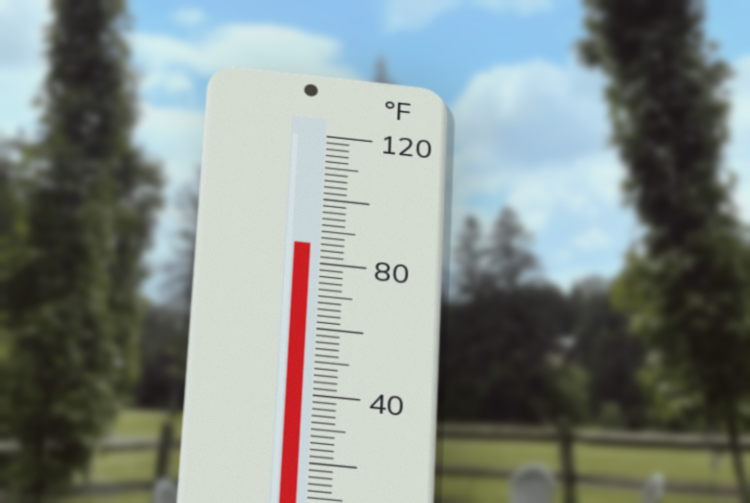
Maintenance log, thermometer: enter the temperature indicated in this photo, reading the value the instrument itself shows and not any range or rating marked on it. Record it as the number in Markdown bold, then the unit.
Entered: **86** °F
